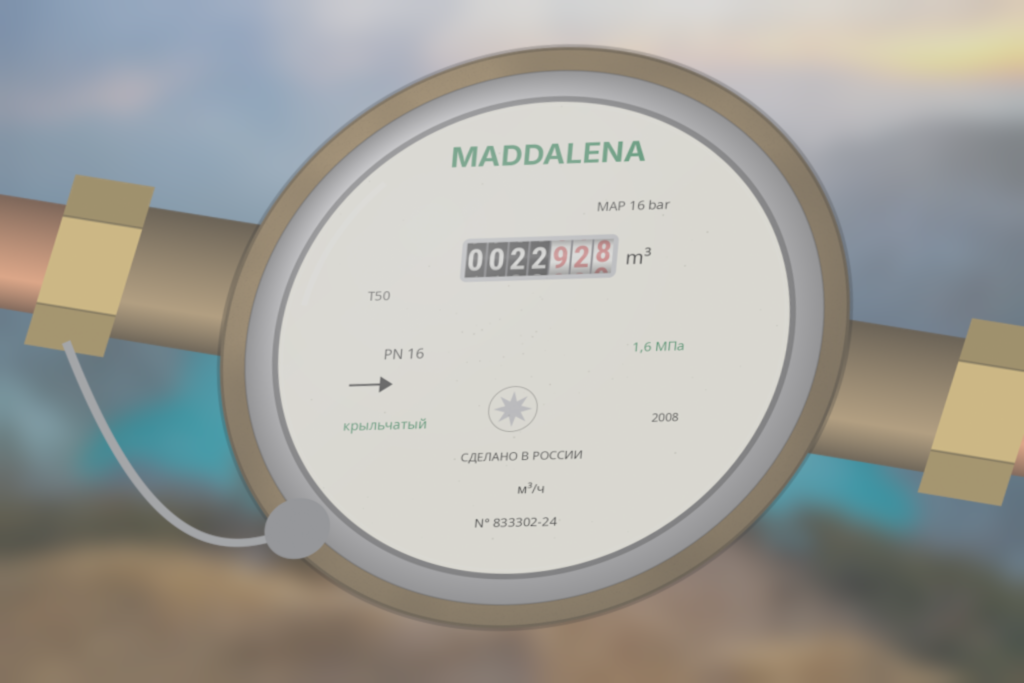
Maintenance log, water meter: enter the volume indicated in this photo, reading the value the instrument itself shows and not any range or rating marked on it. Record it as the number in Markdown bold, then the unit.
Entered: **22.928** m³
